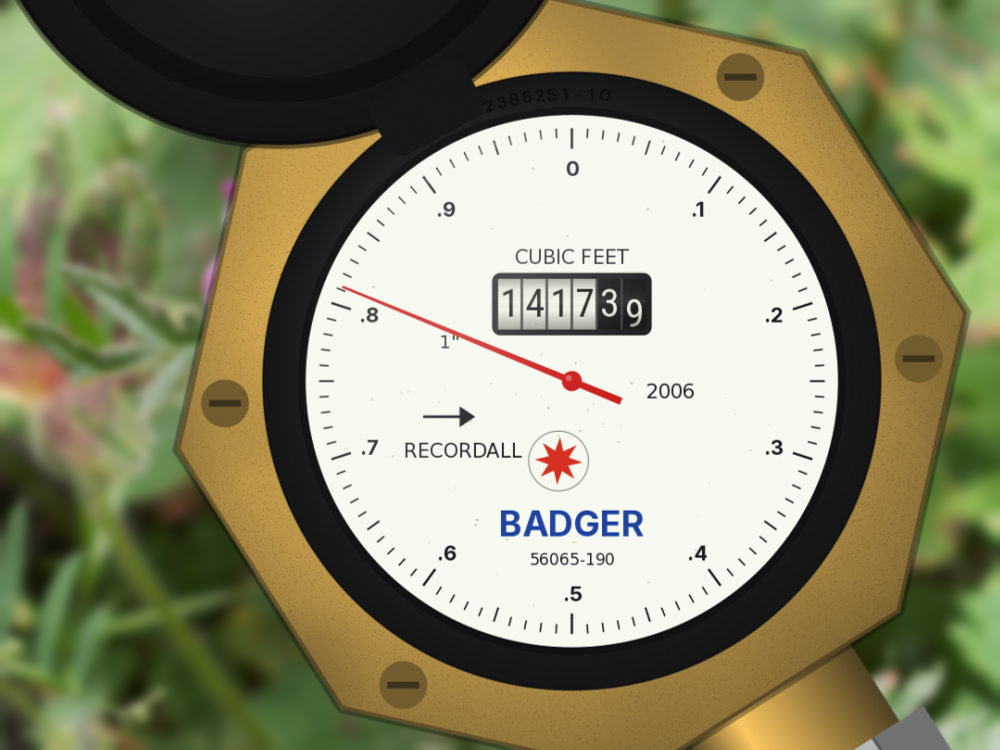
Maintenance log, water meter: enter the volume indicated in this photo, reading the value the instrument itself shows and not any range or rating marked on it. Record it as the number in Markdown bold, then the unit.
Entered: **141738.81** ft³
